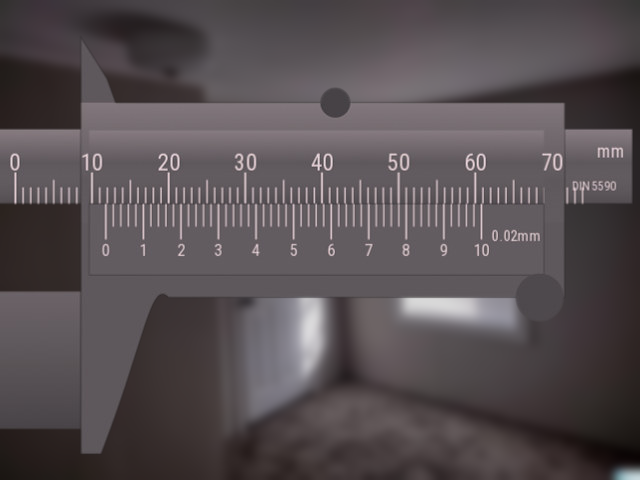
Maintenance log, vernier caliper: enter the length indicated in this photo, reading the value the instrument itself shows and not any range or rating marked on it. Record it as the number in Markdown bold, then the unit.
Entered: **11.8** mm
